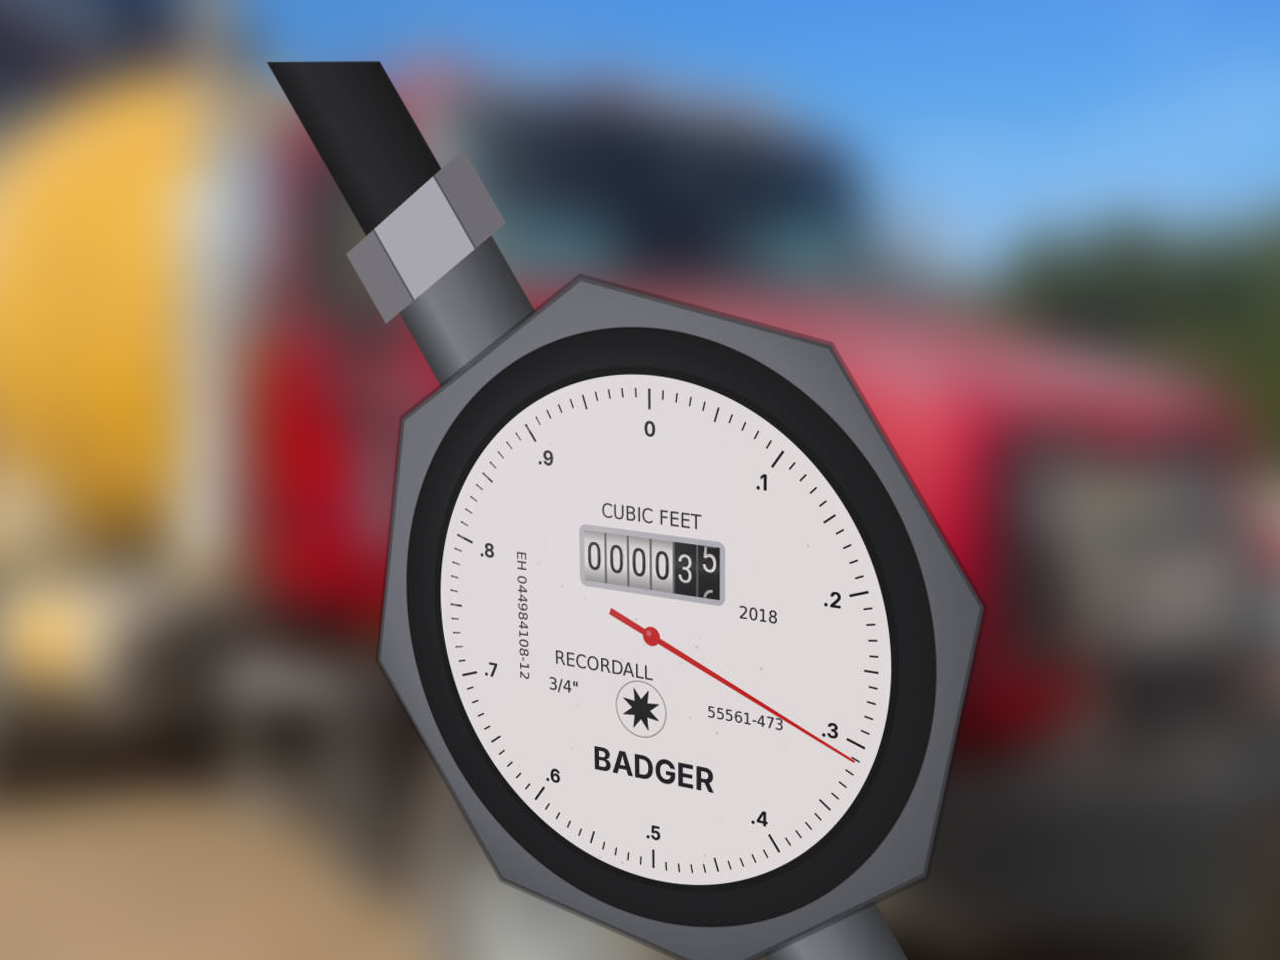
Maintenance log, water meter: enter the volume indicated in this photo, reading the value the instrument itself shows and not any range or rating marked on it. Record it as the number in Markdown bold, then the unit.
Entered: **35.31** ft³
